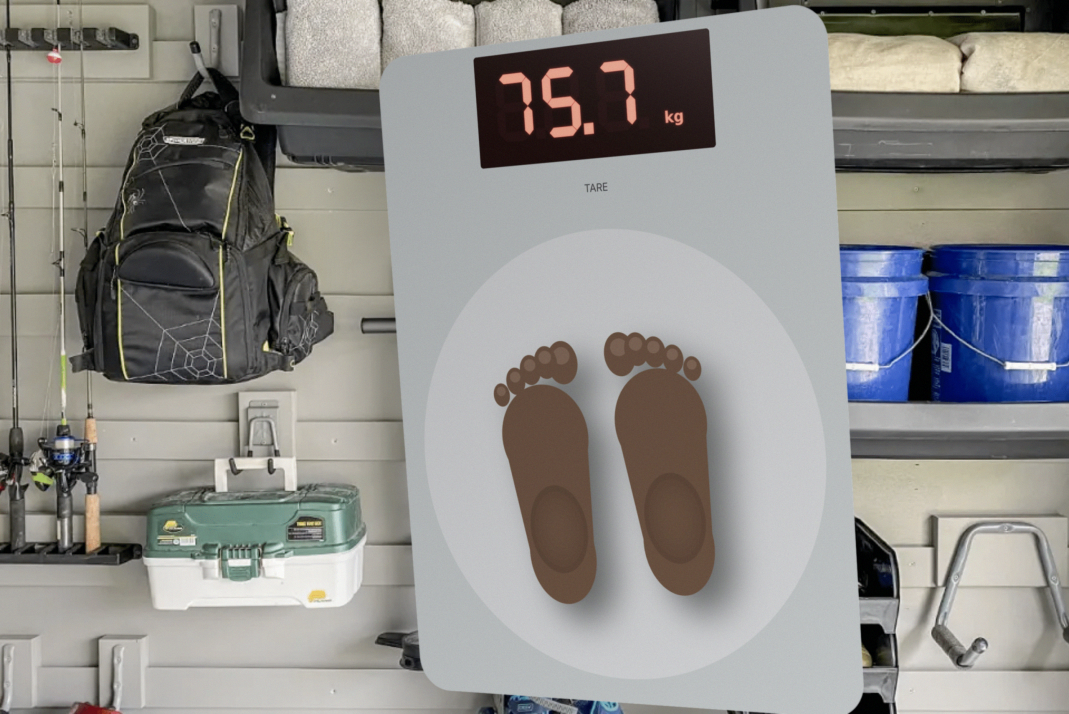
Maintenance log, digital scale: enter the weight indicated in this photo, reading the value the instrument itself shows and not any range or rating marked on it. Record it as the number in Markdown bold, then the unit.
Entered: **75.7** kg
